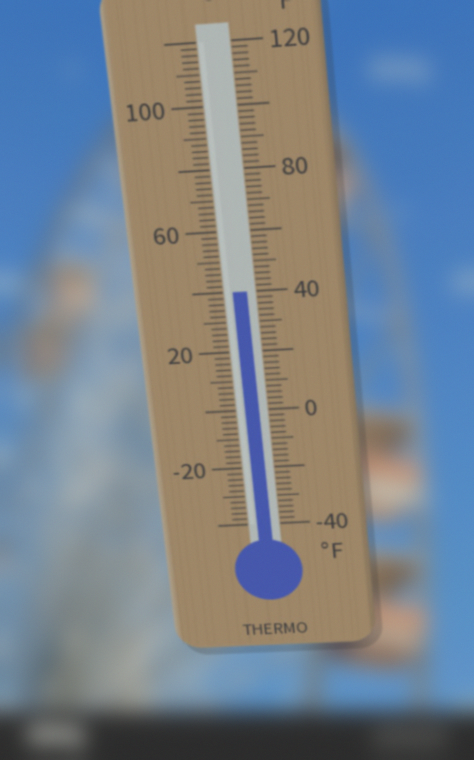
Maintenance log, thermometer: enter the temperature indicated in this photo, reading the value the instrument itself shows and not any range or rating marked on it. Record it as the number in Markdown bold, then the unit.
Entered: **40** °F
